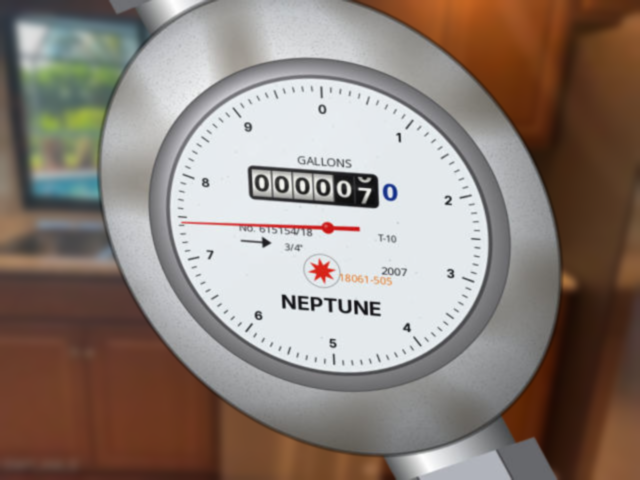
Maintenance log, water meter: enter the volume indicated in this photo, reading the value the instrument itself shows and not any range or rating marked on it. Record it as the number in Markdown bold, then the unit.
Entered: **67.4** gal
